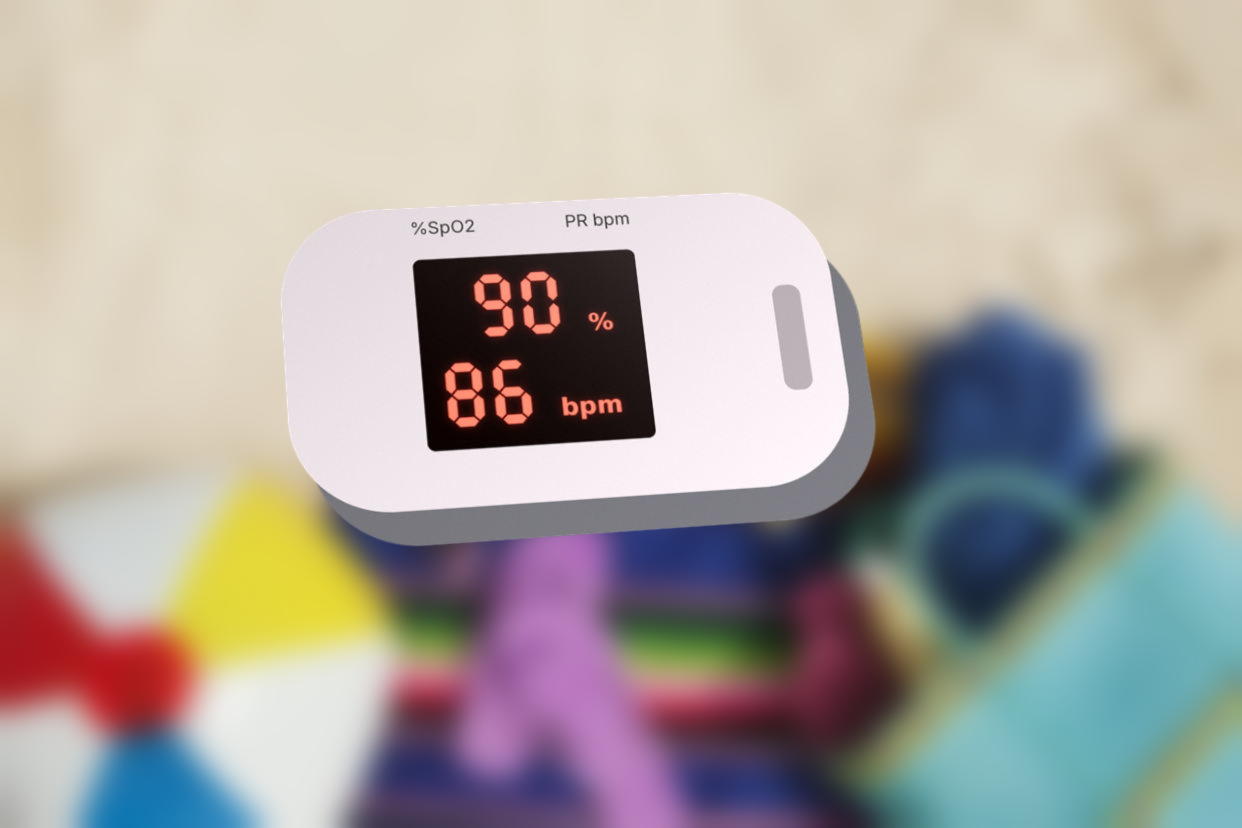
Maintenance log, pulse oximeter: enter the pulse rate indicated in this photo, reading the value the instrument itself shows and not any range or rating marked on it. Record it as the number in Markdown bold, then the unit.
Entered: **86** bpm
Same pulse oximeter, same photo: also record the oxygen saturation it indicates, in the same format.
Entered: **90** %
